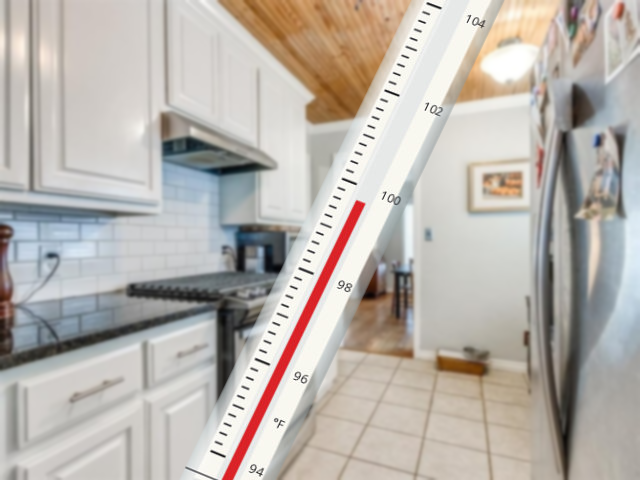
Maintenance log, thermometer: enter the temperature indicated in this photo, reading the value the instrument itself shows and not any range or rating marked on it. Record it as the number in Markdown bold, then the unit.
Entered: **99.7** °F
